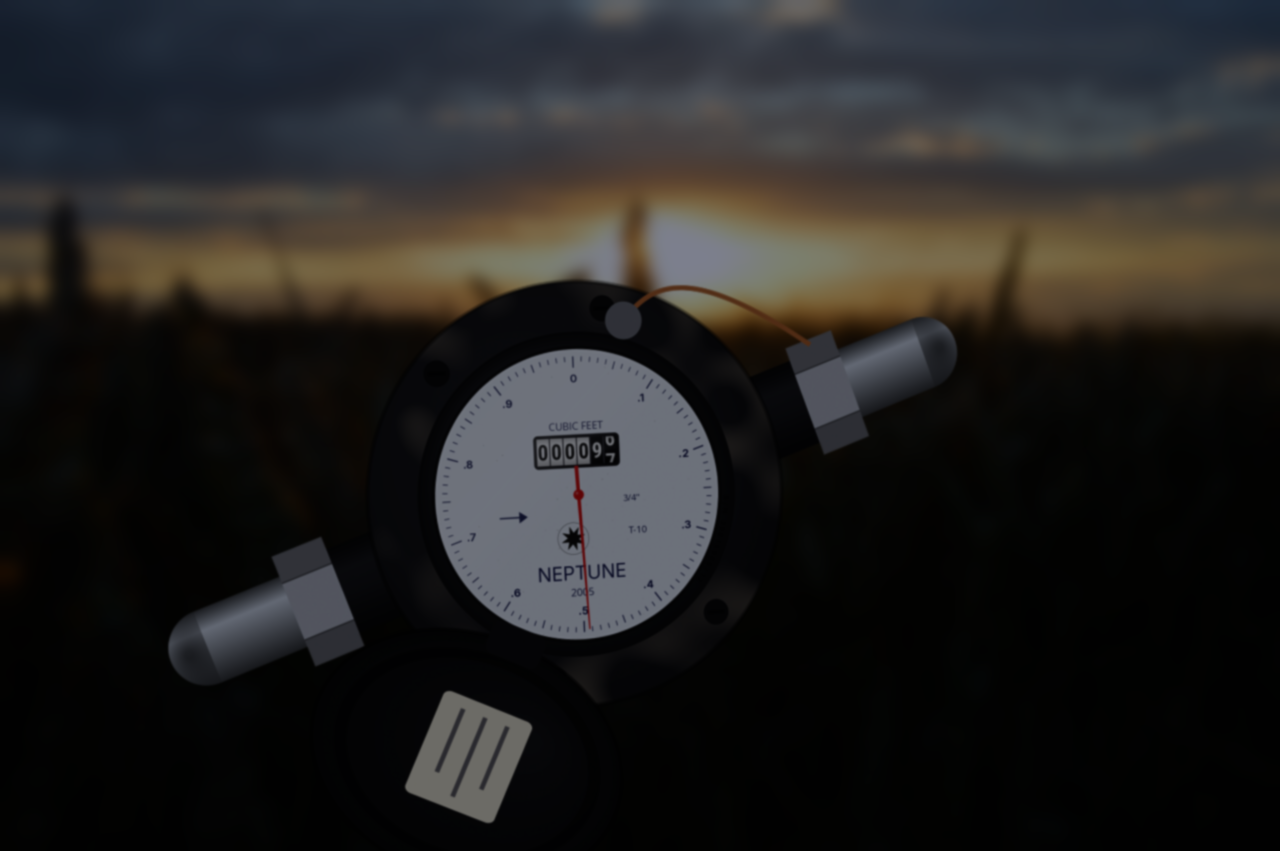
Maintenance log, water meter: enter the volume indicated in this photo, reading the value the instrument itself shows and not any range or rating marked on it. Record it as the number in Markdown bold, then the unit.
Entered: **96.49** ft³
